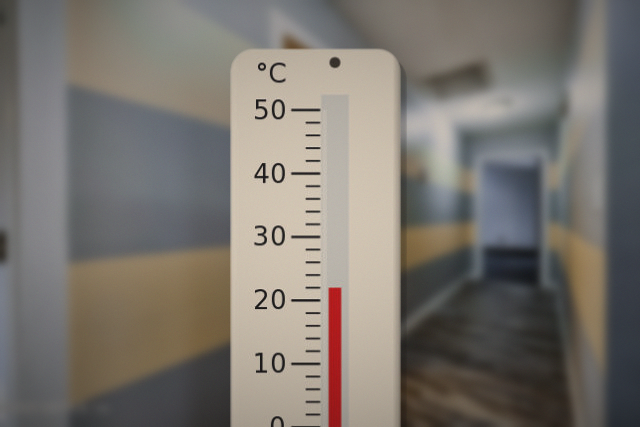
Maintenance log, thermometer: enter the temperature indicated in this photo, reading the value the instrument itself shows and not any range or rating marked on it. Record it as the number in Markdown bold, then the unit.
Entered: **22** °C
